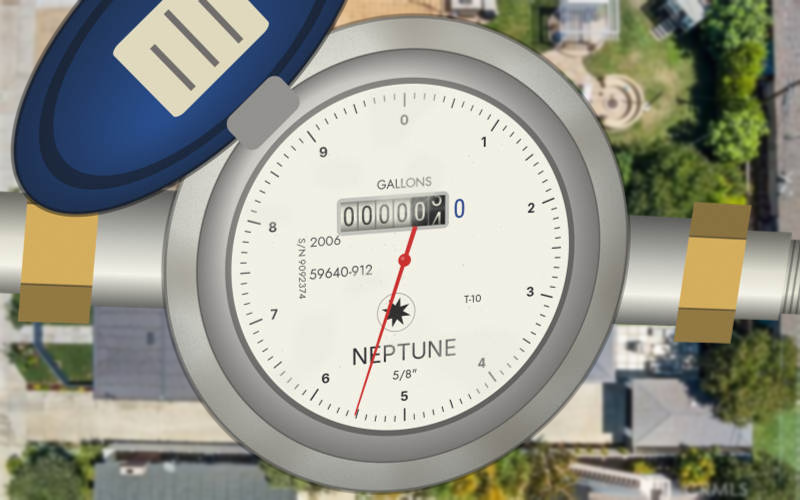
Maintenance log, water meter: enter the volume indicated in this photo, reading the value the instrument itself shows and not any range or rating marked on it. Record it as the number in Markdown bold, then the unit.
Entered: **35.5** gal
